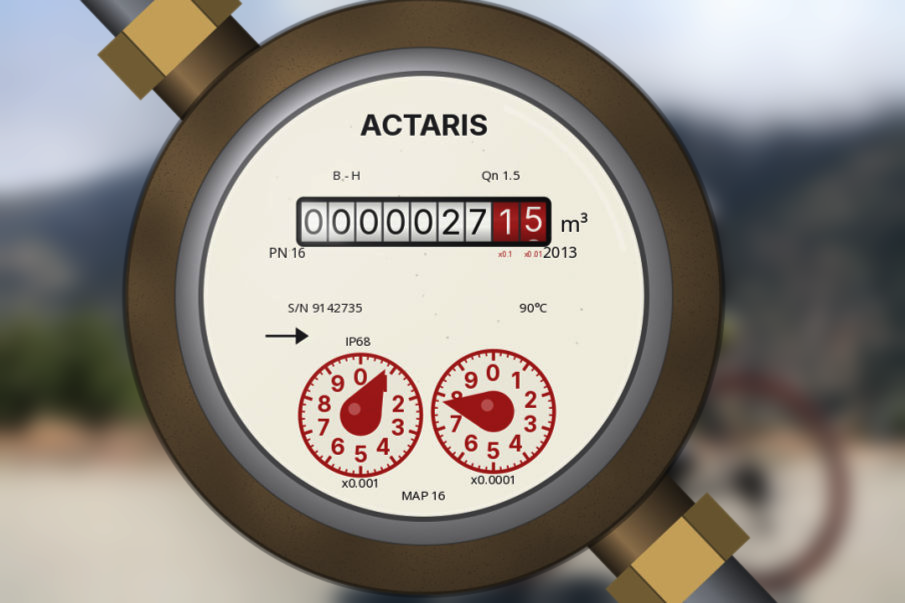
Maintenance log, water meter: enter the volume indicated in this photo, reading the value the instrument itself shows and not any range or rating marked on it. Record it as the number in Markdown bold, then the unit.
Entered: **27.1507** m³
